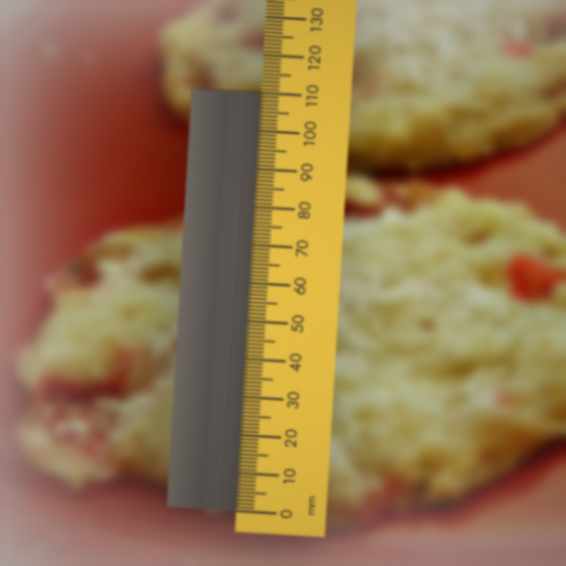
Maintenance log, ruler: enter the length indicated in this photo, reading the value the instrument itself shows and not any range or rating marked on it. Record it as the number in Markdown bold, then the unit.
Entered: **110** mm
